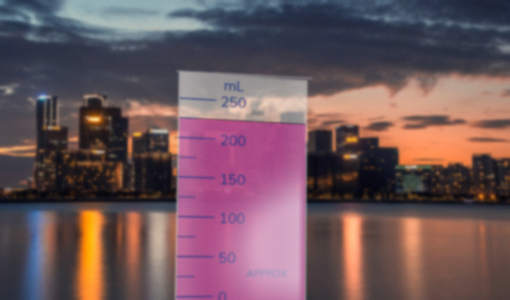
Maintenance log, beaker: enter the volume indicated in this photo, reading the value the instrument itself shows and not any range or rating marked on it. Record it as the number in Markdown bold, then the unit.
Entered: **225** mL
